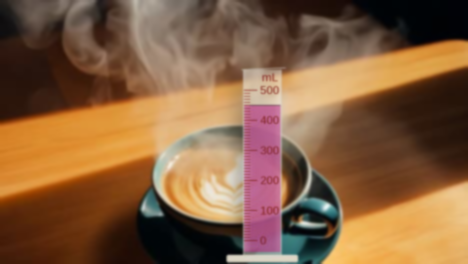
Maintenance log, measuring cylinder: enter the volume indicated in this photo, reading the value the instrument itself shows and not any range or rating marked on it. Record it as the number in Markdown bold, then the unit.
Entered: **450** mL
